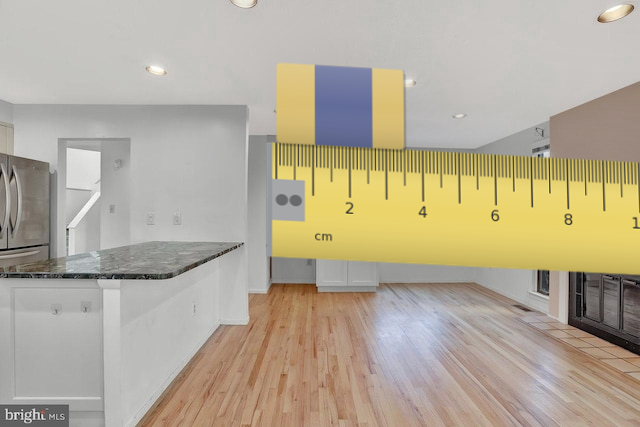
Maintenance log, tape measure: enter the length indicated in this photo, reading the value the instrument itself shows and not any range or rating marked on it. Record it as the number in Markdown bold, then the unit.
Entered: **3.5** cm
